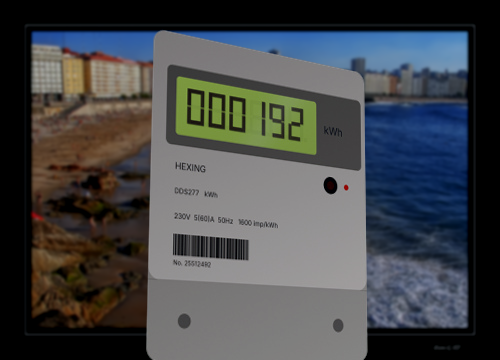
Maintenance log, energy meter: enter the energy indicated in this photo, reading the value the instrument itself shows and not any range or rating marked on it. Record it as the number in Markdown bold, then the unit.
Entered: **192** kWh
